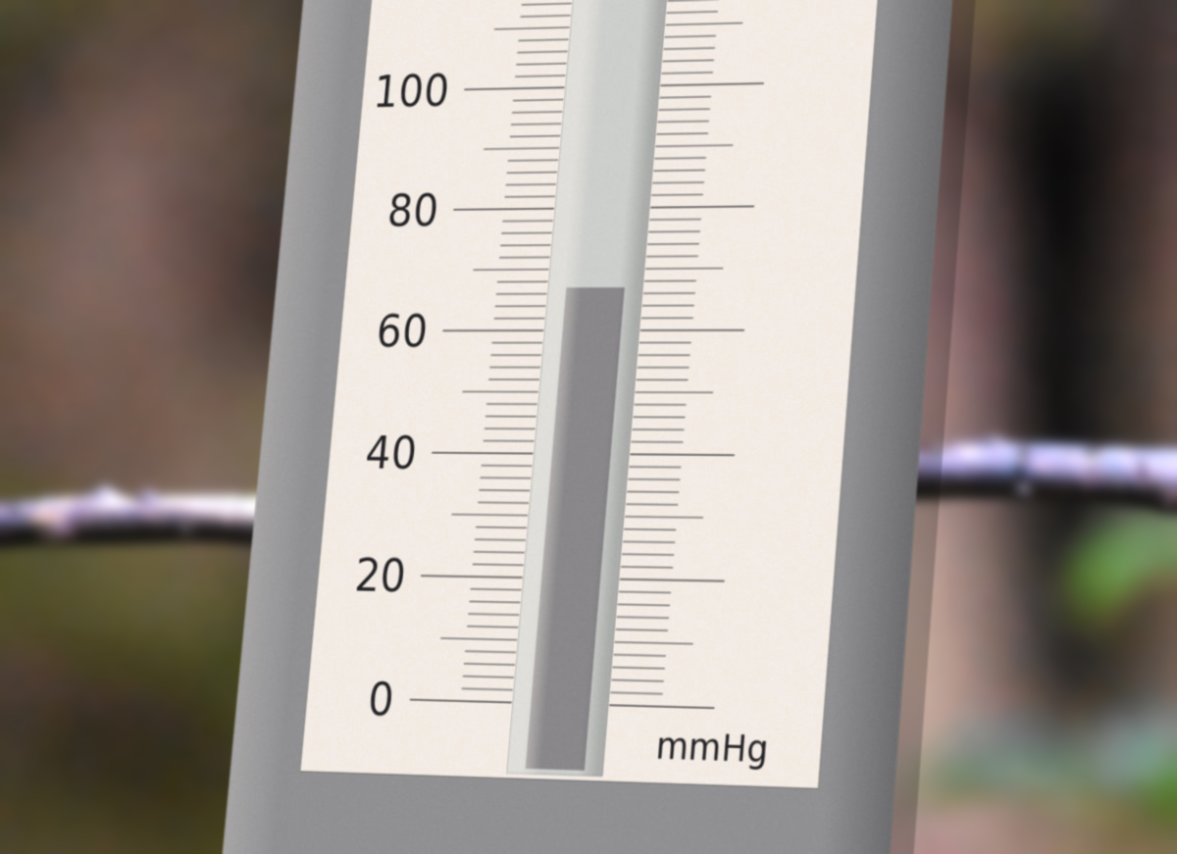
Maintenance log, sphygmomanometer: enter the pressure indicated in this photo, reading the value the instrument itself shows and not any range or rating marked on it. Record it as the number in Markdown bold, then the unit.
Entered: **67** mmHg
